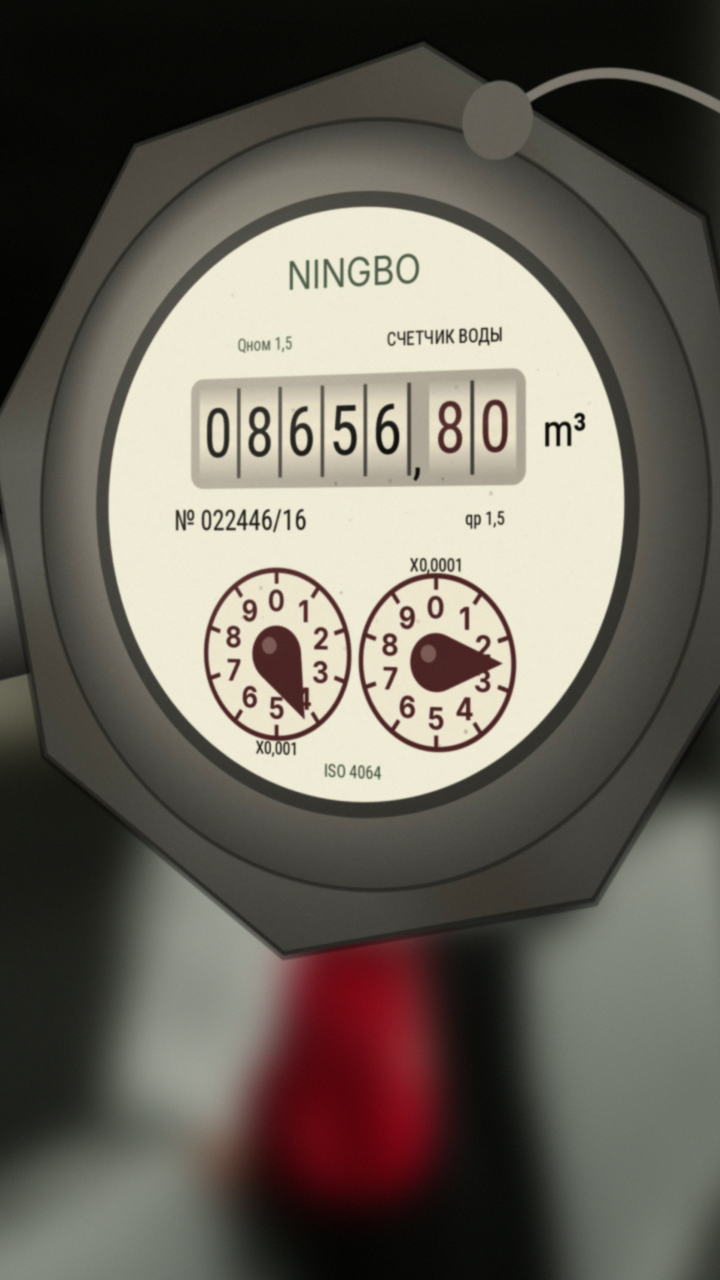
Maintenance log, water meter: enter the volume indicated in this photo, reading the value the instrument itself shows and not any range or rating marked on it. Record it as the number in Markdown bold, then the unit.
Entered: **8656.8042** m³
